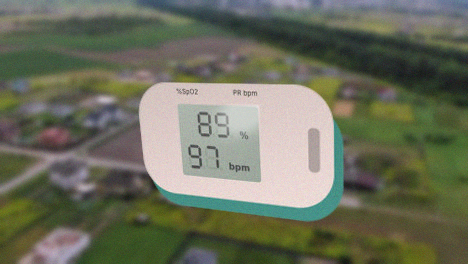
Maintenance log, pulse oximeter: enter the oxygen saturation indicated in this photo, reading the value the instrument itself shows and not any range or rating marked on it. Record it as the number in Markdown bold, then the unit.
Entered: **89** %
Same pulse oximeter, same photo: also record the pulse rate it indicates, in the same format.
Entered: **97** bpm
